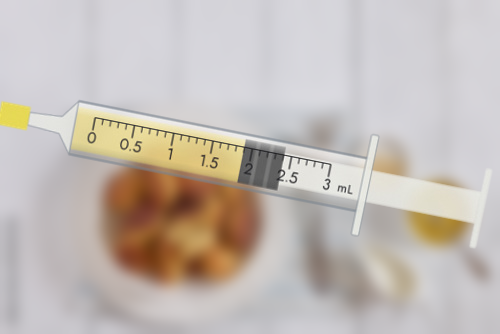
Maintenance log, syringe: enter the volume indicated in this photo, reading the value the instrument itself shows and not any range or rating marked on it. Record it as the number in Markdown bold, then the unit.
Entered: **1.9** mL
